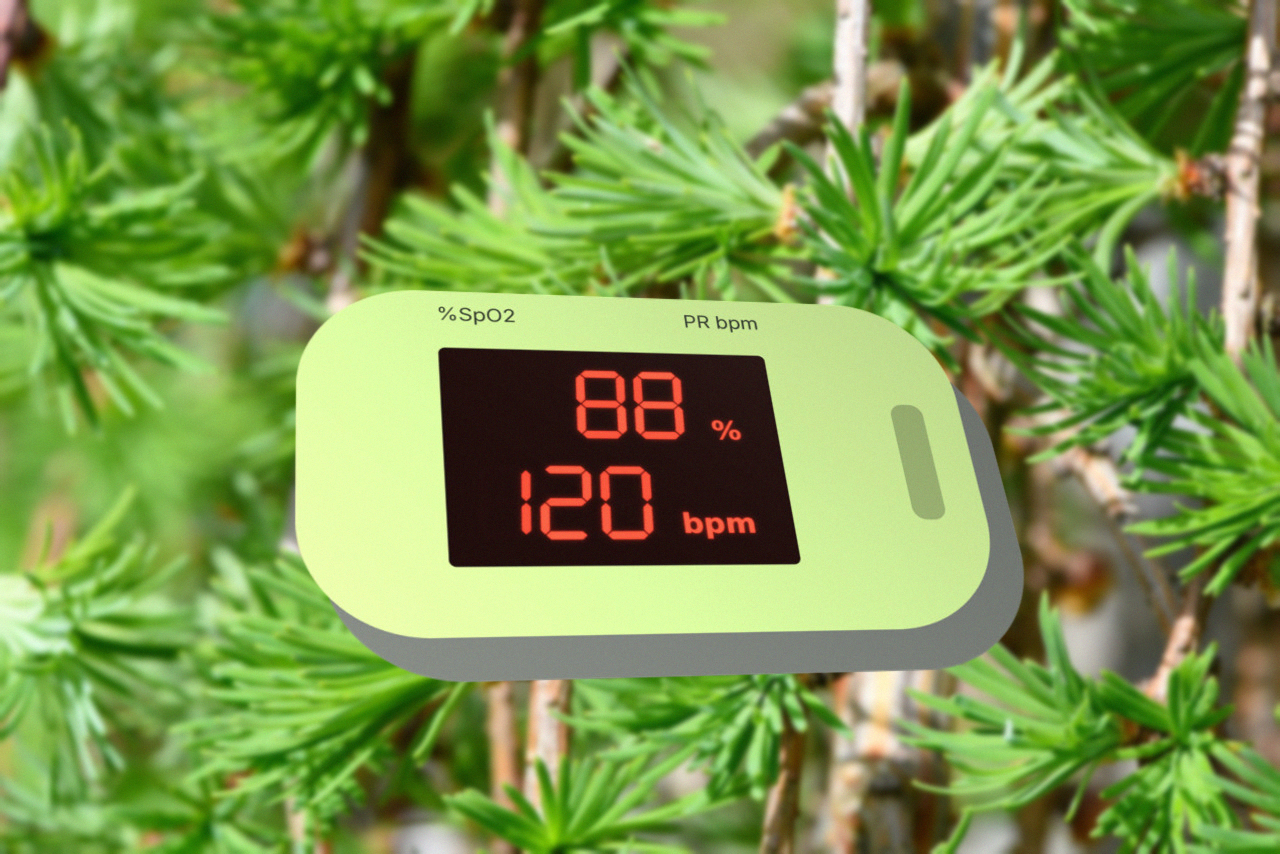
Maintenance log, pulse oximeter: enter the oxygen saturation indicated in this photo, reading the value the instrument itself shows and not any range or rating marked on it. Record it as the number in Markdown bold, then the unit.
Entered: **88** %
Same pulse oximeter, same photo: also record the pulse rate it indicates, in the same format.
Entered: **120** bpm
